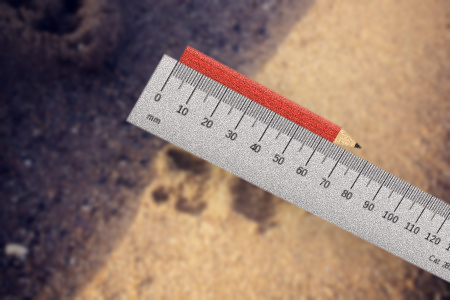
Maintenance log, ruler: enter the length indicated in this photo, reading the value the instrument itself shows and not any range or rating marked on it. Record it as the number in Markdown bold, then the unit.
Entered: **75** mm
